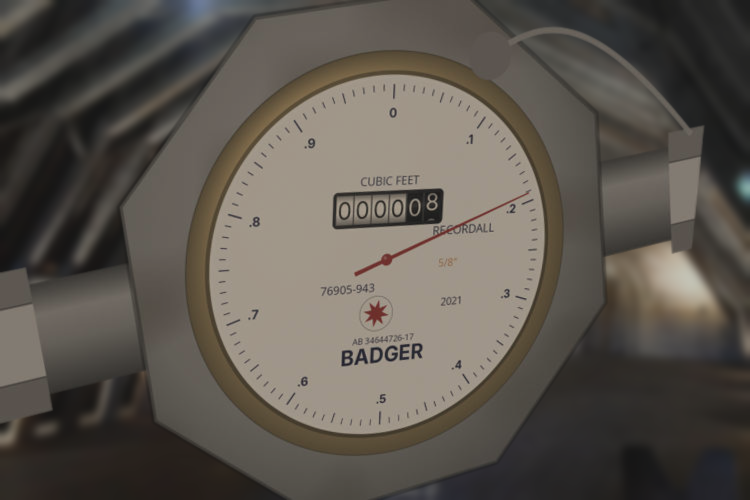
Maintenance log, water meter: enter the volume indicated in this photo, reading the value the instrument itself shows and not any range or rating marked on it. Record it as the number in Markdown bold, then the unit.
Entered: **8.19** ft³
